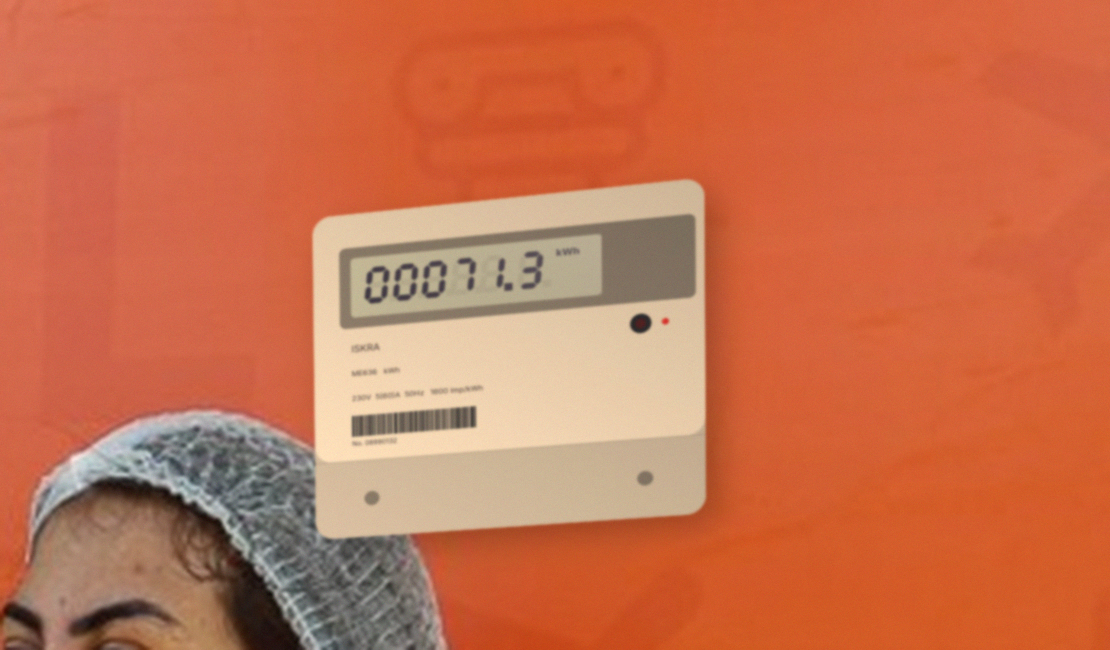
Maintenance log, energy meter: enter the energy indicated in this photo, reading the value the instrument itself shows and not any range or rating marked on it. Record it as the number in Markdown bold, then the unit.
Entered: **71.3** kWh
